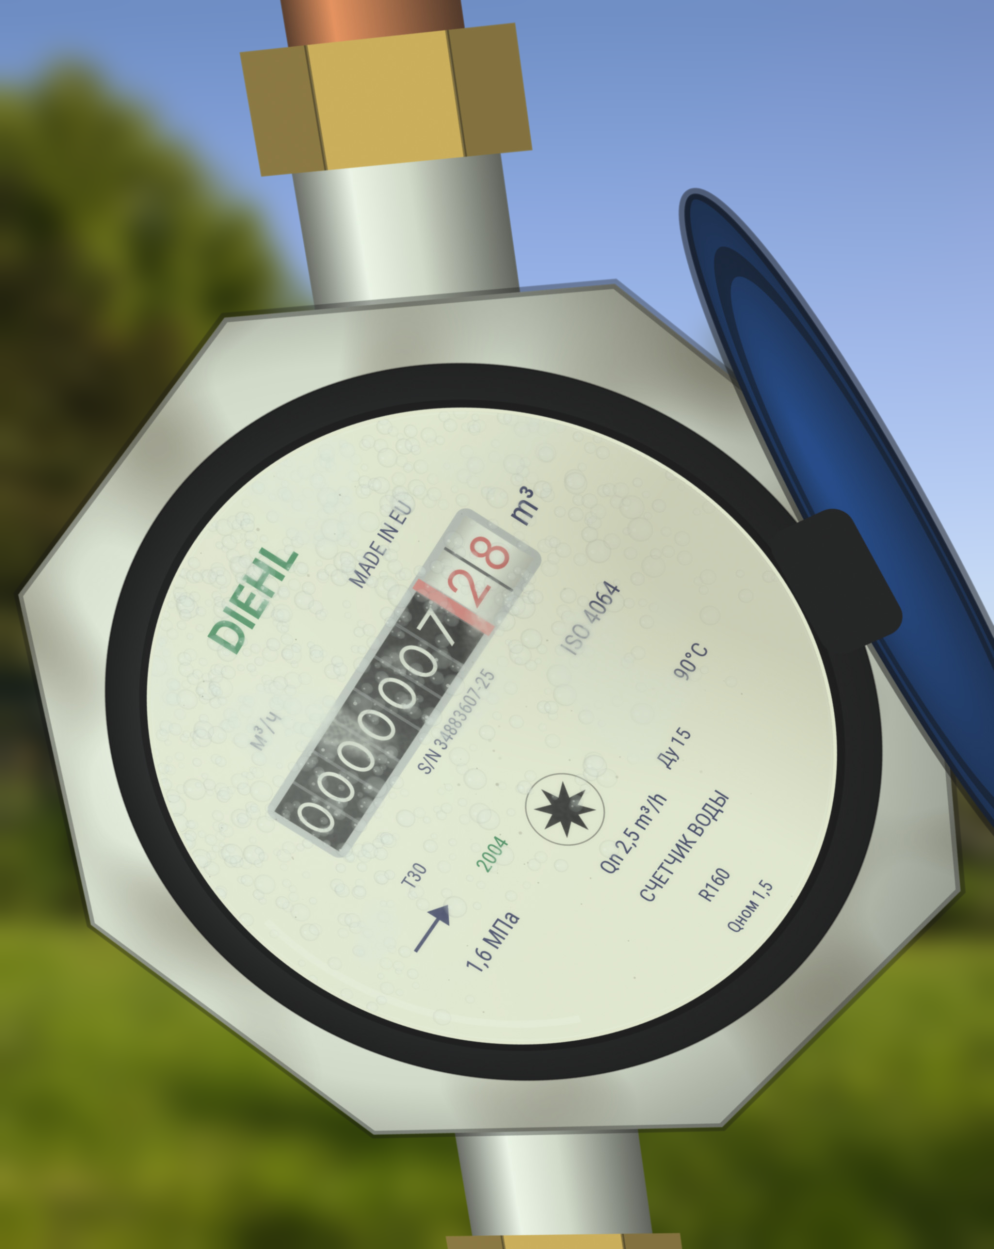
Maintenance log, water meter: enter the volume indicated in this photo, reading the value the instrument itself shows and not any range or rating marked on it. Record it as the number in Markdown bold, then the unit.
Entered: **7.28** m³
